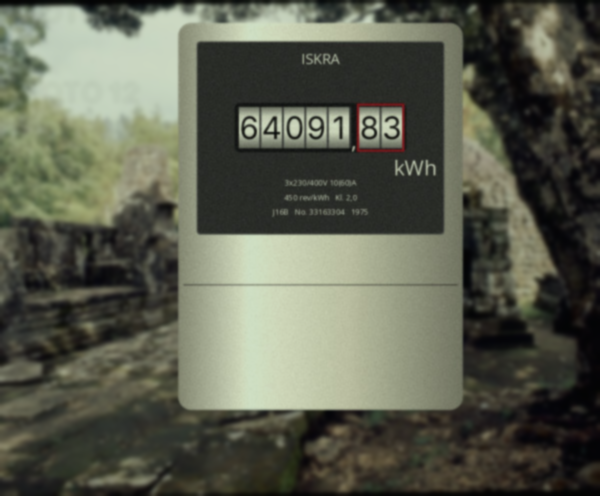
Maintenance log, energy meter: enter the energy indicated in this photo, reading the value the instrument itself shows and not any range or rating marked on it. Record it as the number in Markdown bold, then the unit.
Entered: **64091.83** kWh
